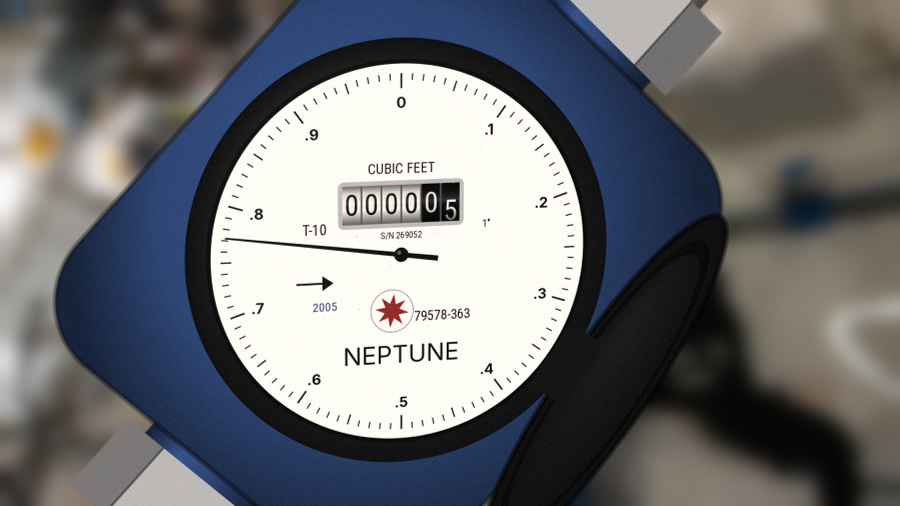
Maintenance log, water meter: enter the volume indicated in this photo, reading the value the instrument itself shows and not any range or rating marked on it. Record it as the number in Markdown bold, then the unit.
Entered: **4.77** ft³
